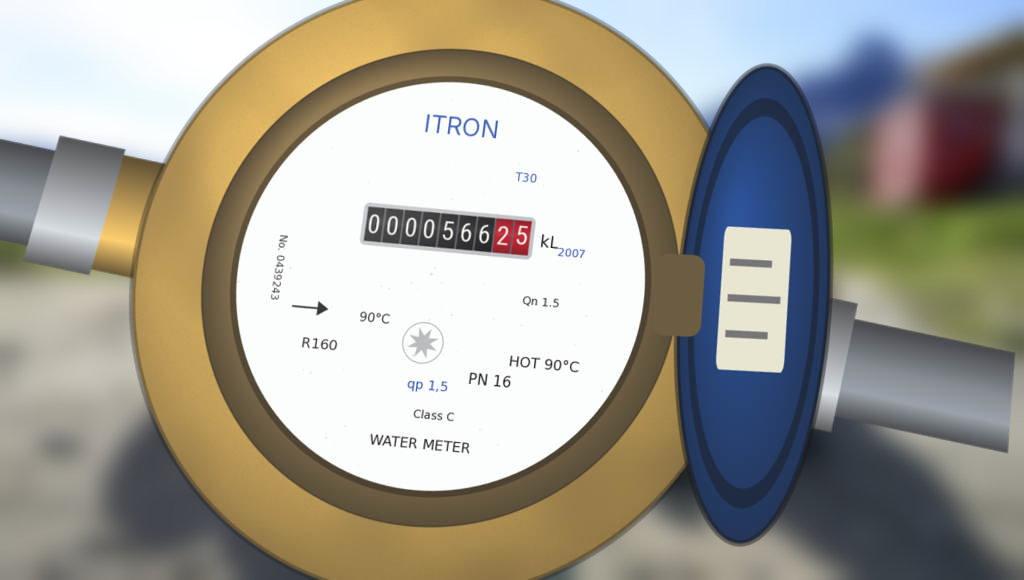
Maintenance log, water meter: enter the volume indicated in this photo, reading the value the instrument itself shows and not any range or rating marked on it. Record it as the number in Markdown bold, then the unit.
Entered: **566.25** kL
